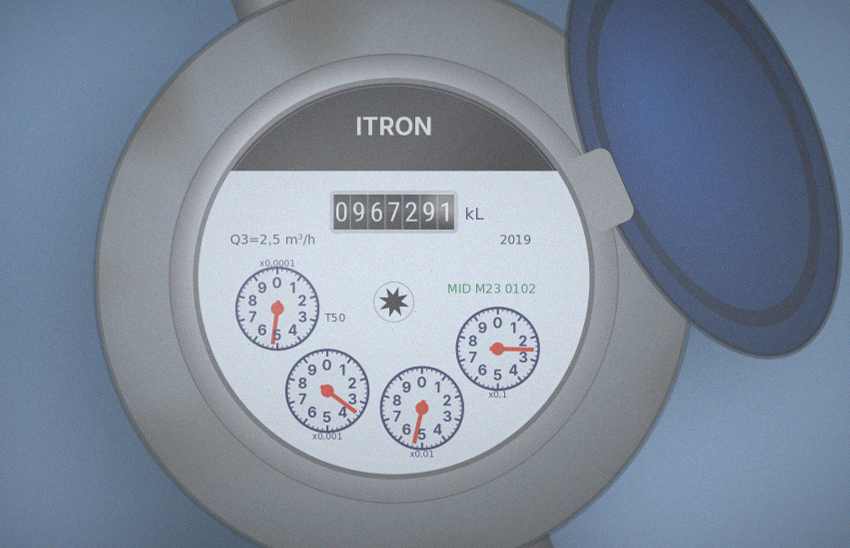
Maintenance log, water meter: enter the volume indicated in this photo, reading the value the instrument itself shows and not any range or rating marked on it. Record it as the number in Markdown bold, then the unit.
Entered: **967291.2535** kL
